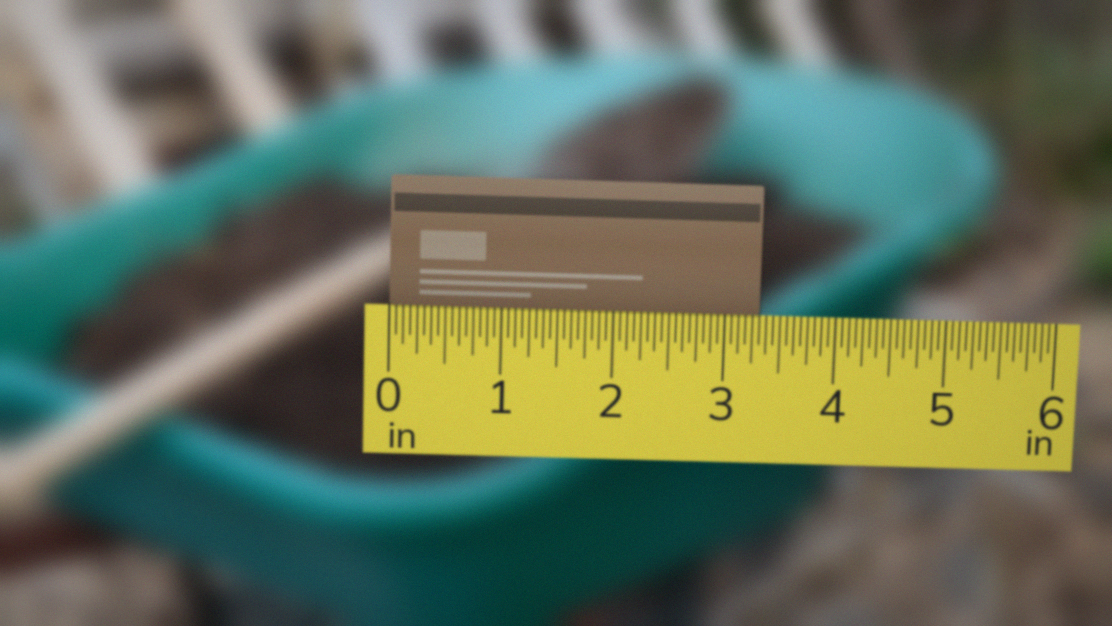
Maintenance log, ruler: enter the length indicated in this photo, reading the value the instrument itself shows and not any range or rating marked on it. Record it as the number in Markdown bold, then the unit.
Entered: **3.3125** in
